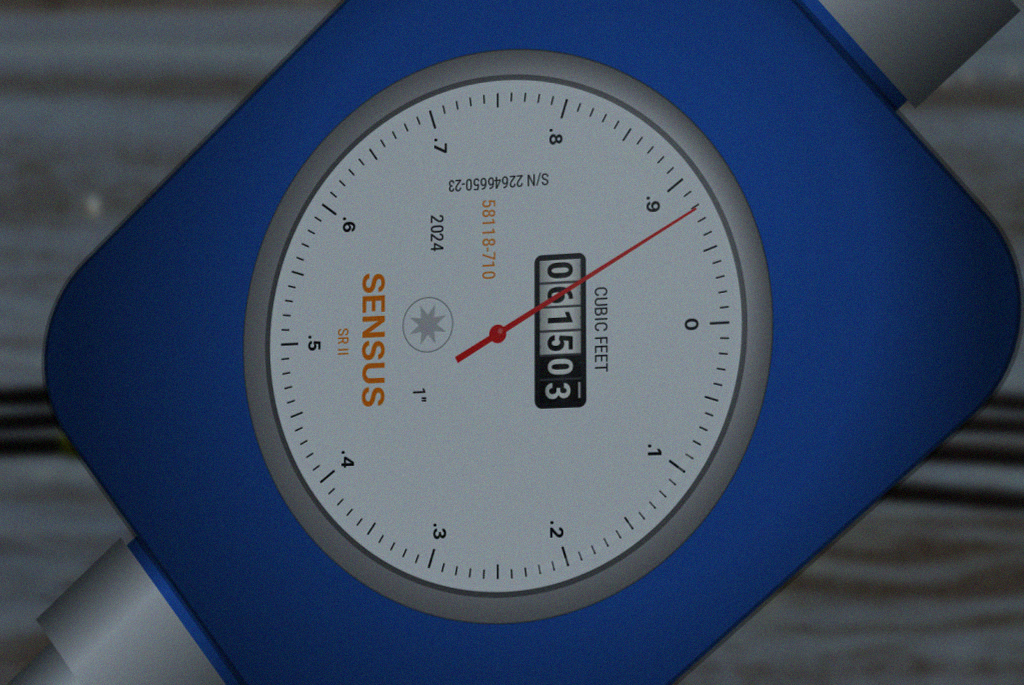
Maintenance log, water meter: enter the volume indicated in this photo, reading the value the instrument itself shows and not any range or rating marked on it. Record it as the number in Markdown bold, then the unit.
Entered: **61502.92** ft³
